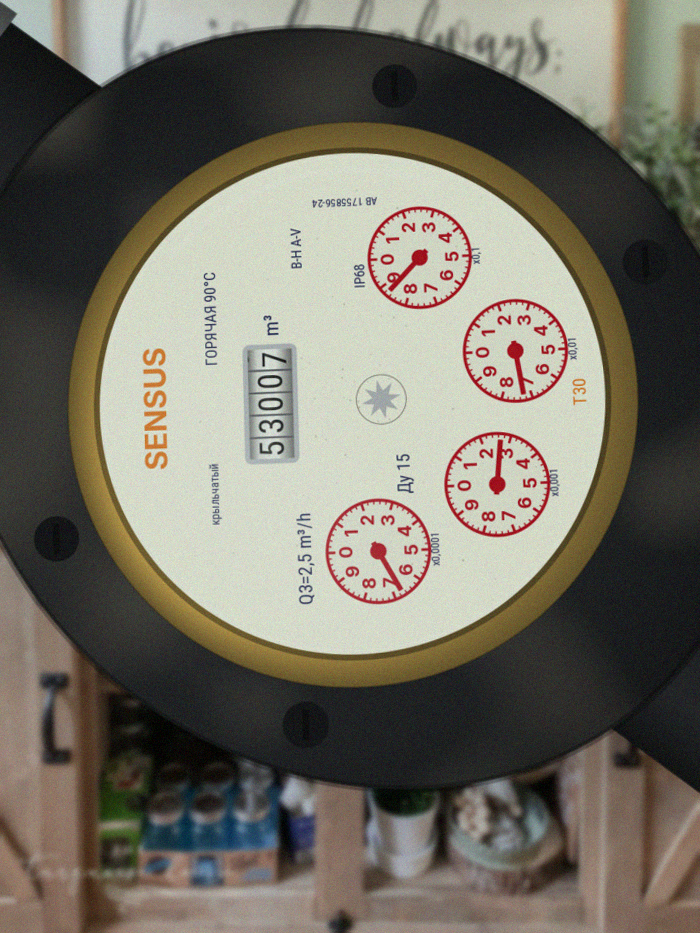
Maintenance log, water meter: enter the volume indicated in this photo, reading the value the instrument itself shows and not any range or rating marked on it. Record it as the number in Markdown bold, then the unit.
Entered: **53006.8726** m³
